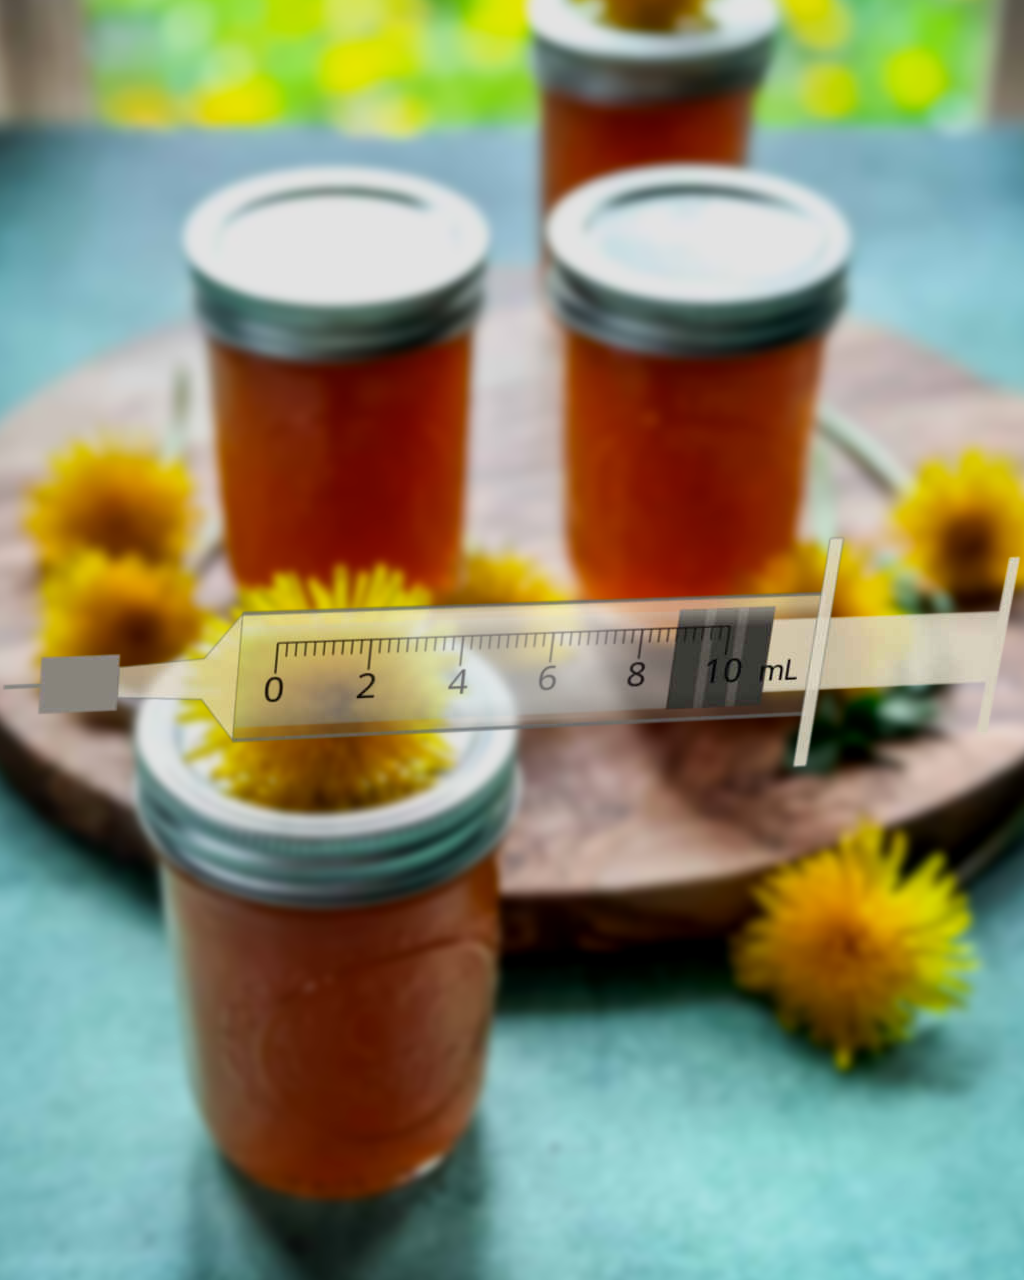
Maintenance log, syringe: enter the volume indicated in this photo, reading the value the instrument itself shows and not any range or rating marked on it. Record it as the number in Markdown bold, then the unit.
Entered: **8.8** mL
